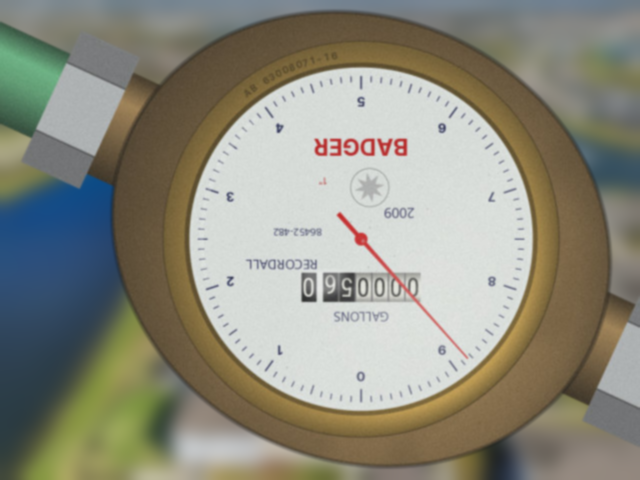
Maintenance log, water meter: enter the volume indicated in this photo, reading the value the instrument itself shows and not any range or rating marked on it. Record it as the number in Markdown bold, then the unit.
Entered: **558.8** gal
